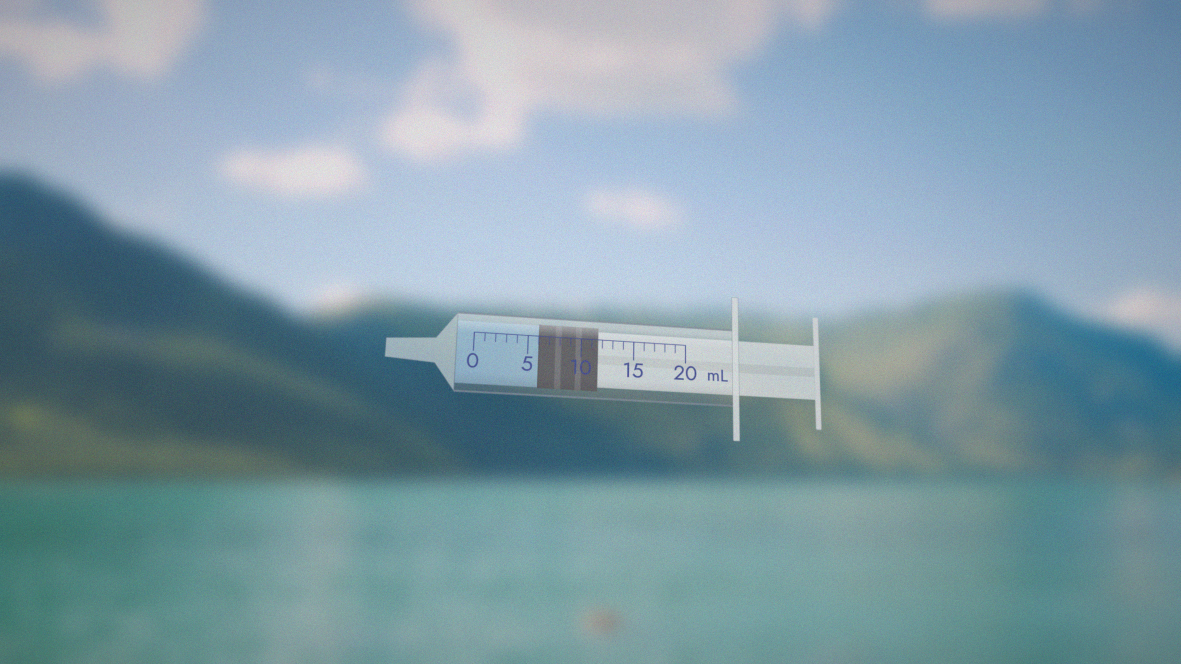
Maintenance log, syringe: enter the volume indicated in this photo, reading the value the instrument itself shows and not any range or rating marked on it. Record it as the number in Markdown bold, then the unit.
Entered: **6** mL
